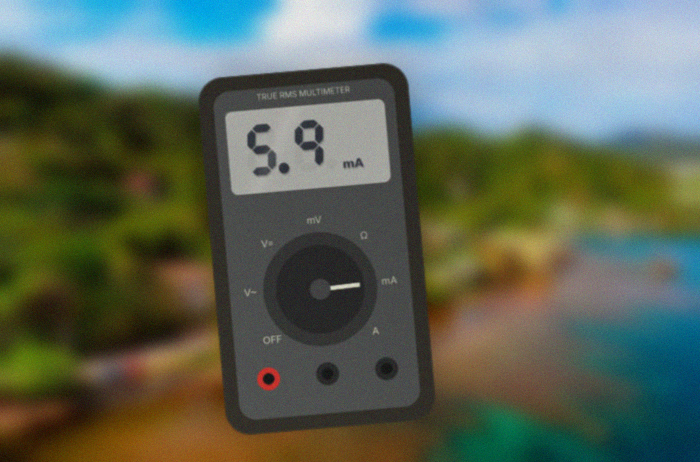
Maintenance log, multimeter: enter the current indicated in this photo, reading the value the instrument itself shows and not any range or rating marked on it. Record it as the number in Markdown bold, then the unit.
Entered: **5.9** mA
